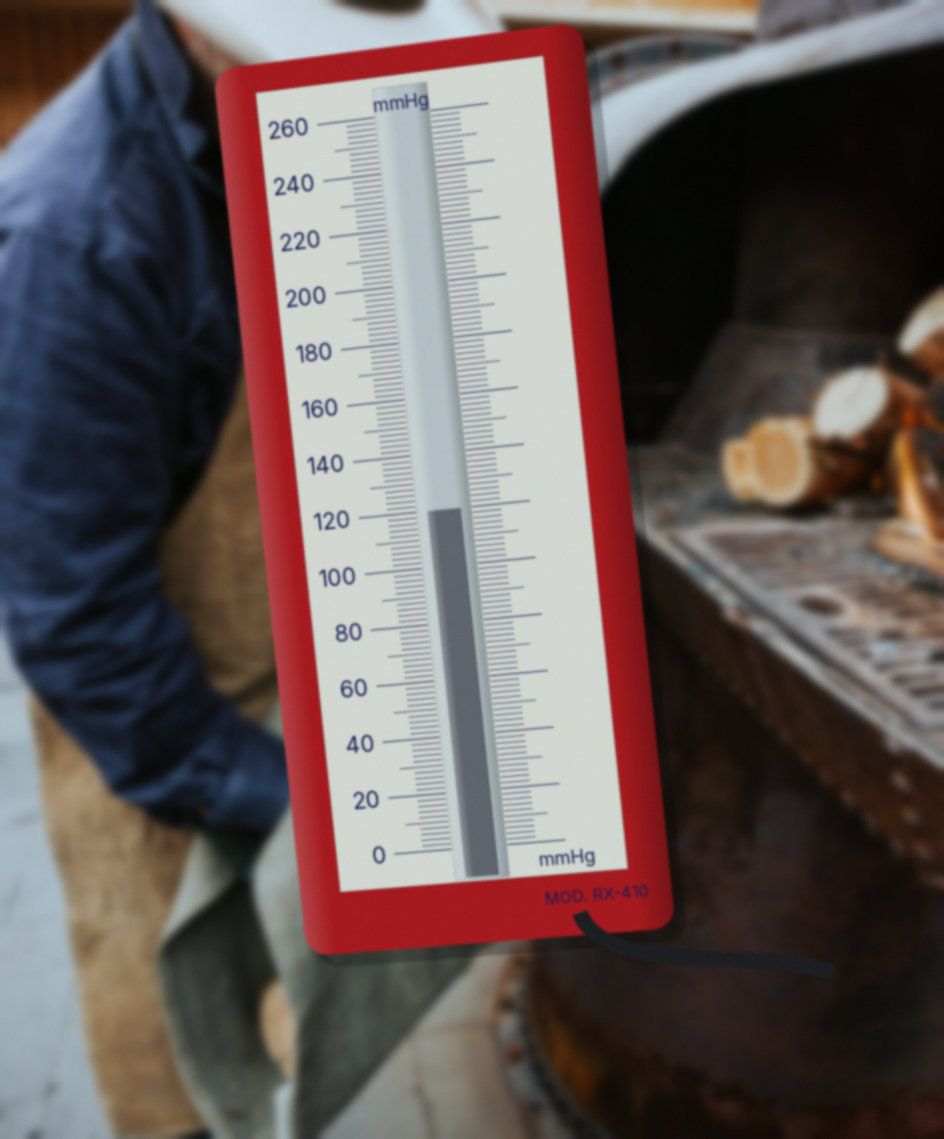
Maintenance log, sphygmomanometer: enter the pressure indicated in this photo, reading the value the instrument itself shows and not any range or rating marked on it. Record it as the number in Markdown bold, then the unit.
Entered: **120** mmHg
